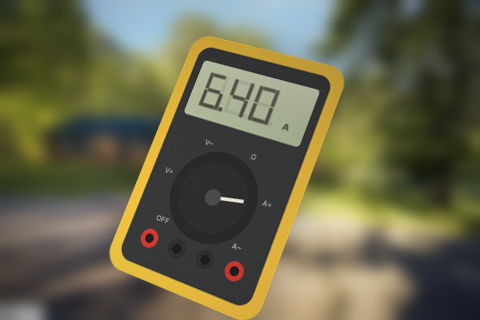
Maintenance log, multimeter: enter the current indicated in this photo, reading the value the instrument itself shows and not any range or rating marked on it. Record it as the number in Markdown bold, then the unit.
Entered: **6.40** A
